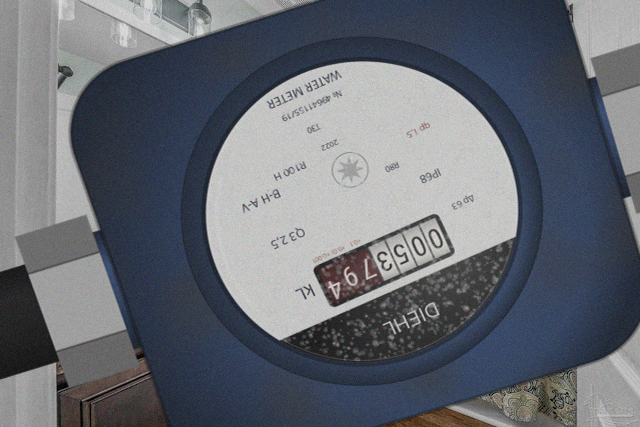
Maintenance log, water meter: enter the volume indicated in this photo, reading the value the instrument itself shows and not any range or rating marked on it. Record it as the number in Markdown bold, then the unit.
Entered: **53.794** kL
